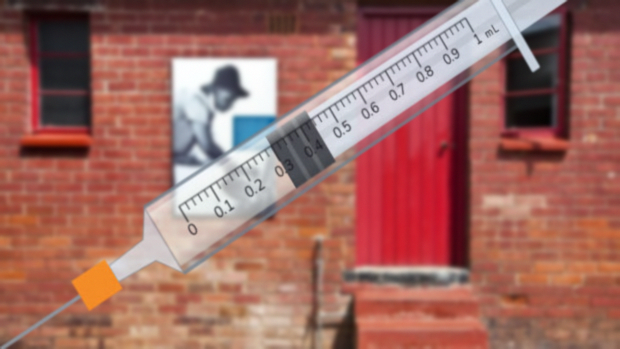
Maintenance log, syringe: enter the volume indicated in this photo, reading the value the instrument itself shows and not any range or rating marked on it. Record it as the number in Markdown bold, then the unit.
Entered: **0.3** mL
